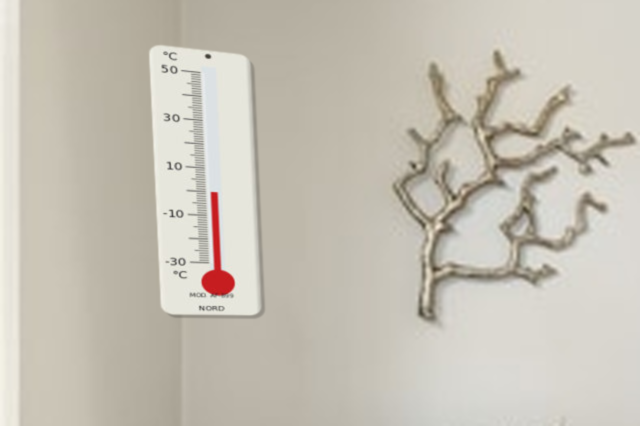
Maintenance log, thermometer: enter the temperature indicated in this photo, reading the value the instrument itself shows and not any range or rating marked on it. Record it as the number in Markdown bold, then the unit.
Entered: **0** °C
